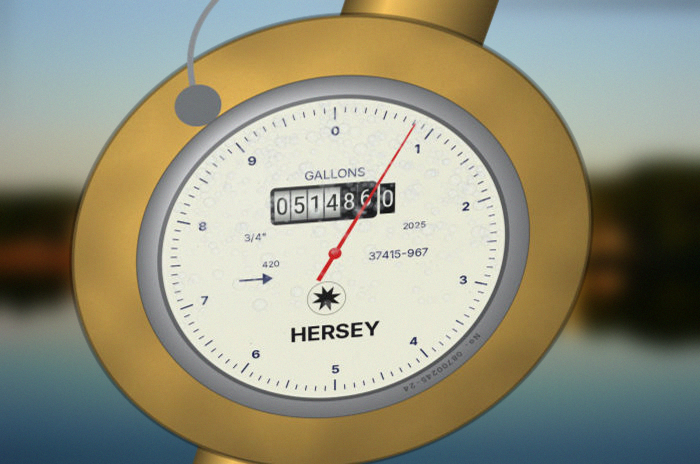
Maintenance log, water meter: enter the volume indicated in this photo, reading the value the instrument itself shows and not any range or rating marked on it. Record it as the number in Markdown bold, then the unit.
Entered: **514860.8** gal
